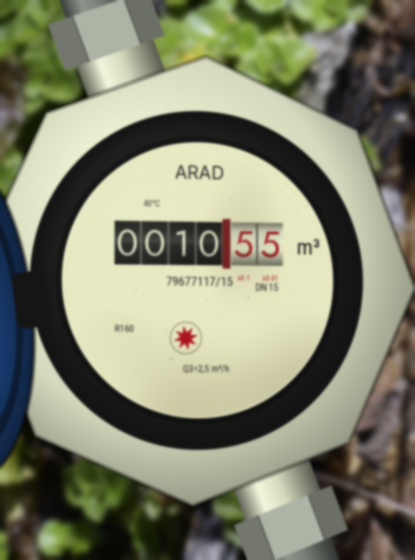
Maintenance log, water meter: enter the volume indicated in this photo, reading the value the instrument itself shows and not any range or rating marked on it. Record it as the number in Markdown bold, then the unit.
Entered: **10.55** m³
